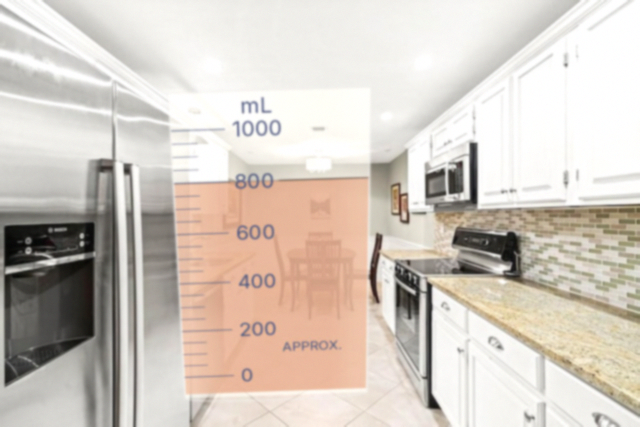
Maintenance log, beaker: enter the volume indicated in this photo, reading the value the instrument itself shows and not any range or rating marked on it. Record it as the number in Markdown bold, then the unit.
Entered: **800** mL
